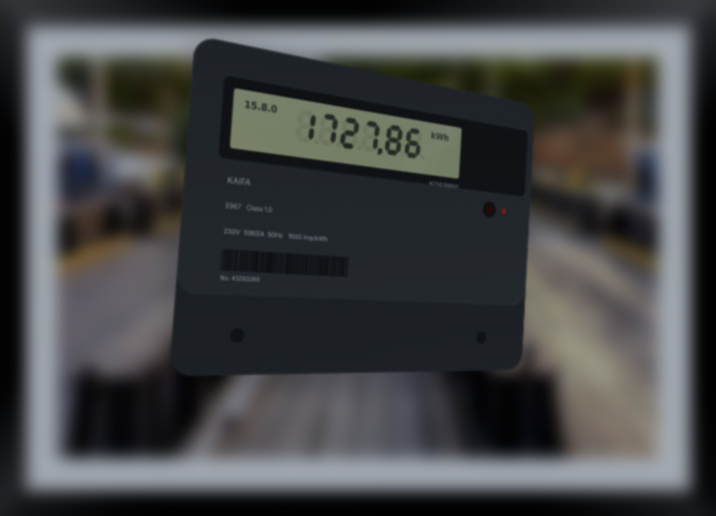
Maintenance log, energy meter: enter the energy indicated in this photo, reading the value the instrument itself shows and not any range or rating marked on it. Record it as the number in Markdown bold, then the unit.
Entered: **1727.86** kWh
